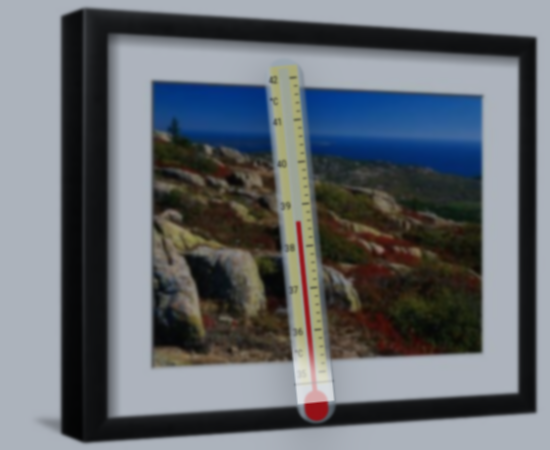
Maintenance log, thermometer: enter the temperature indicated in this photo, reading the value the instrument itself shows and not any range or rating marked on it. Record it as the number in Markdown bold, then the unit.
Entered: **38.6** °C
